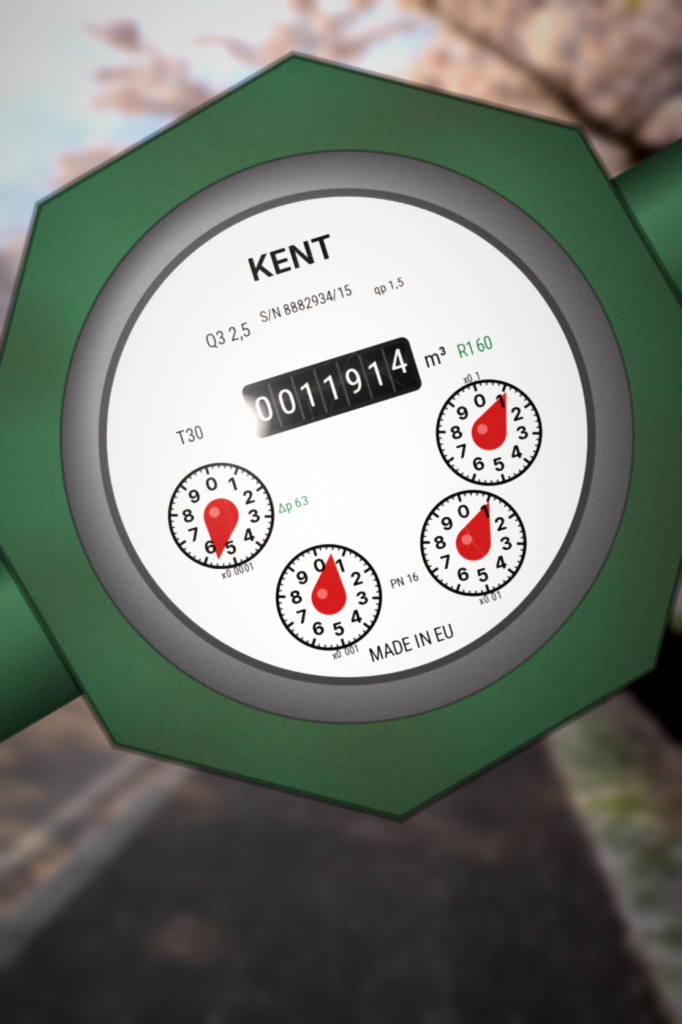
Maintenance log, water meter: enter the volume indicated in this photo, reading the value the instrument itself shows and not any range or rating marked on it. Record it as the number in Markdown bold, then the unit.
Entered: **11914.1105** m³
